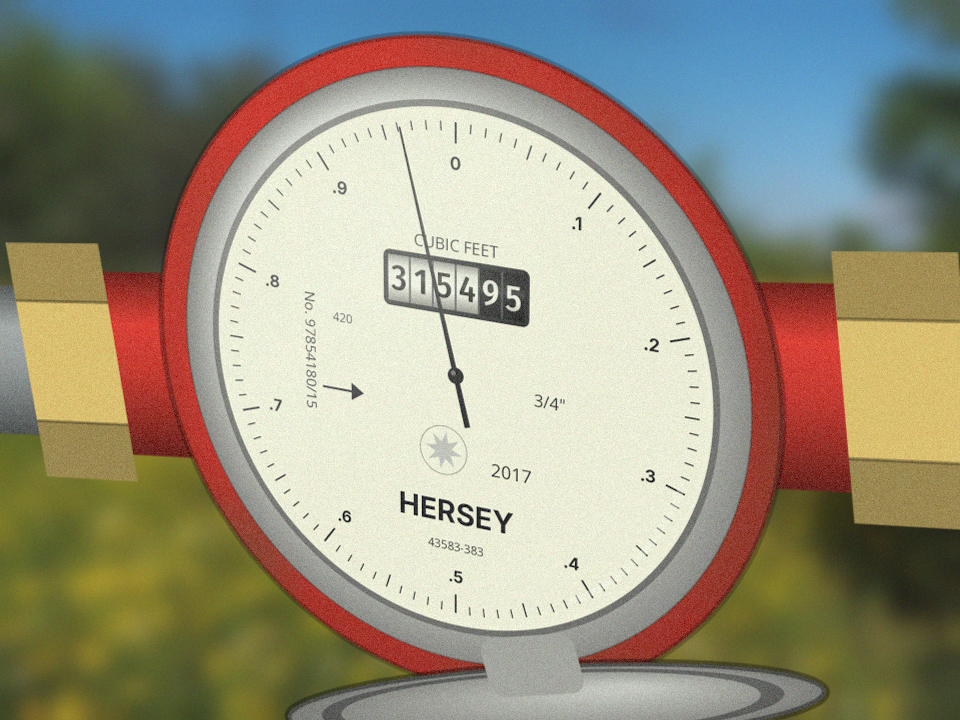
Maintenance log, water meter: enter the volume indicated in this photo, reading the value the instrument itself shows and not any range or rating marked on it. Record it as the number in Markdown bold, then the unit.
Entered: **315494.96** ft³
